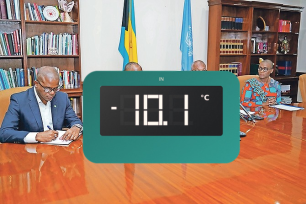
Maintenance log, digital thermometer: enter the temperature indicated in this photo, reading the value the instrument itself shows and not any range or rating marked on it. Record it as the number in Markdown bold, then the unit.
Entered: **-10.1** °C
